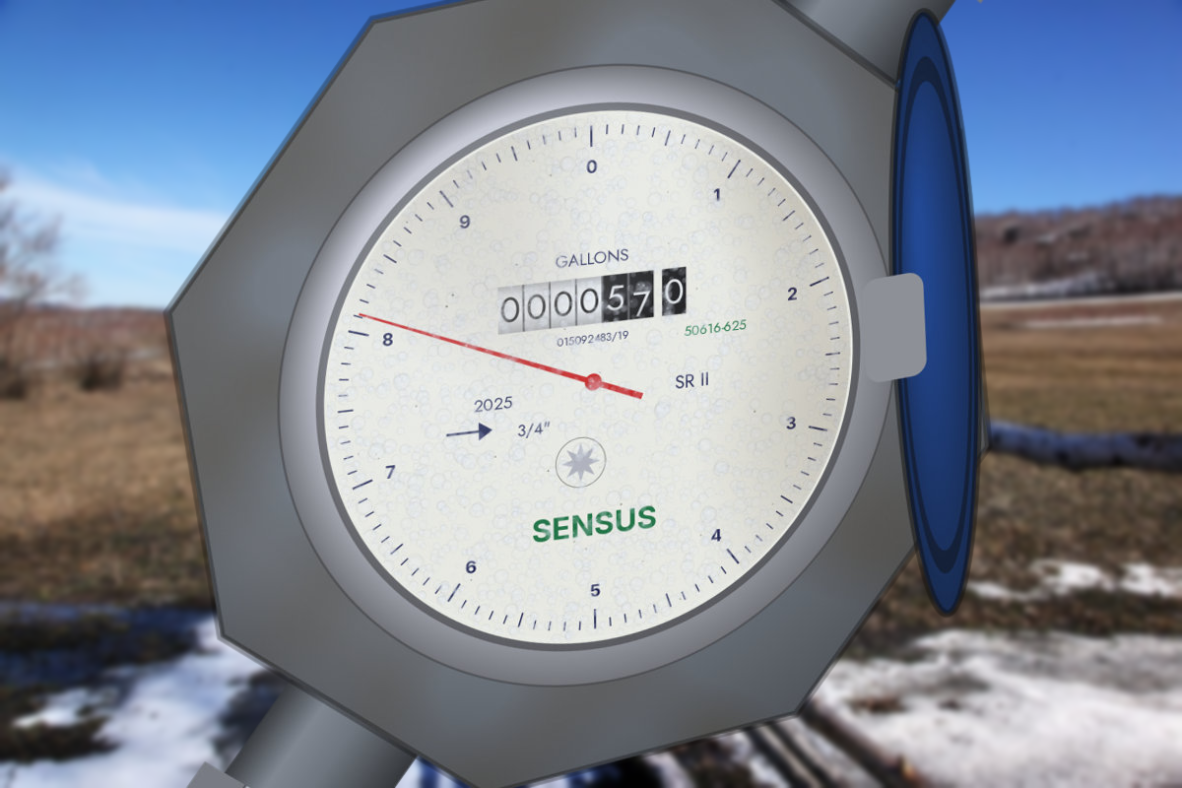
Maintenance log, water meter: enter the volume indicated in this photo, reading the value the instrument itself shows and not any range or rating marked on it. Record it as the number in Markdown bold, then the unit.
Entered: **568.1** gal
